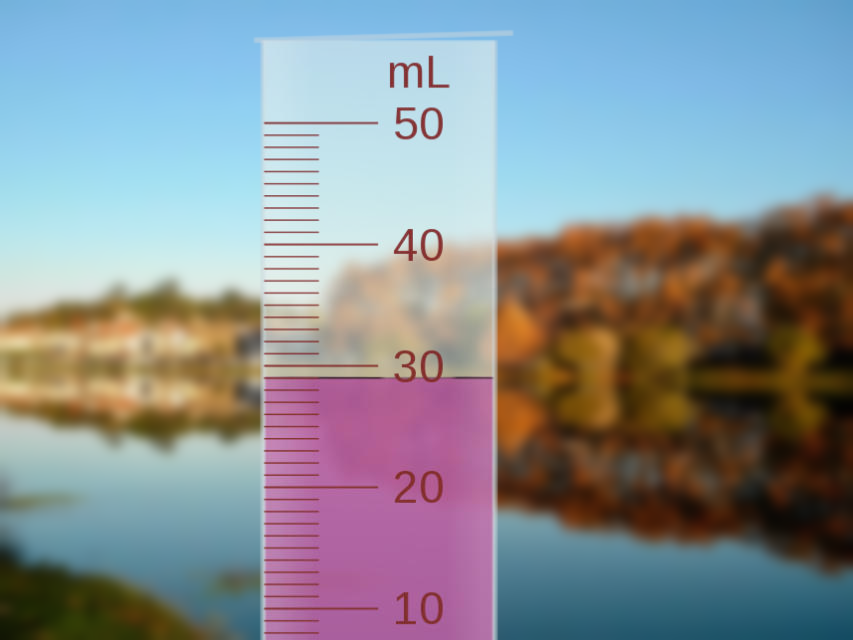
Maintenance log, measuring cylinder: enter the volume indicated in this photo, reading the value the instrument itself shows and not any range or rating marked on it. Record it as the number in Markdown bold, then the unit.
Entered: **29** mL
